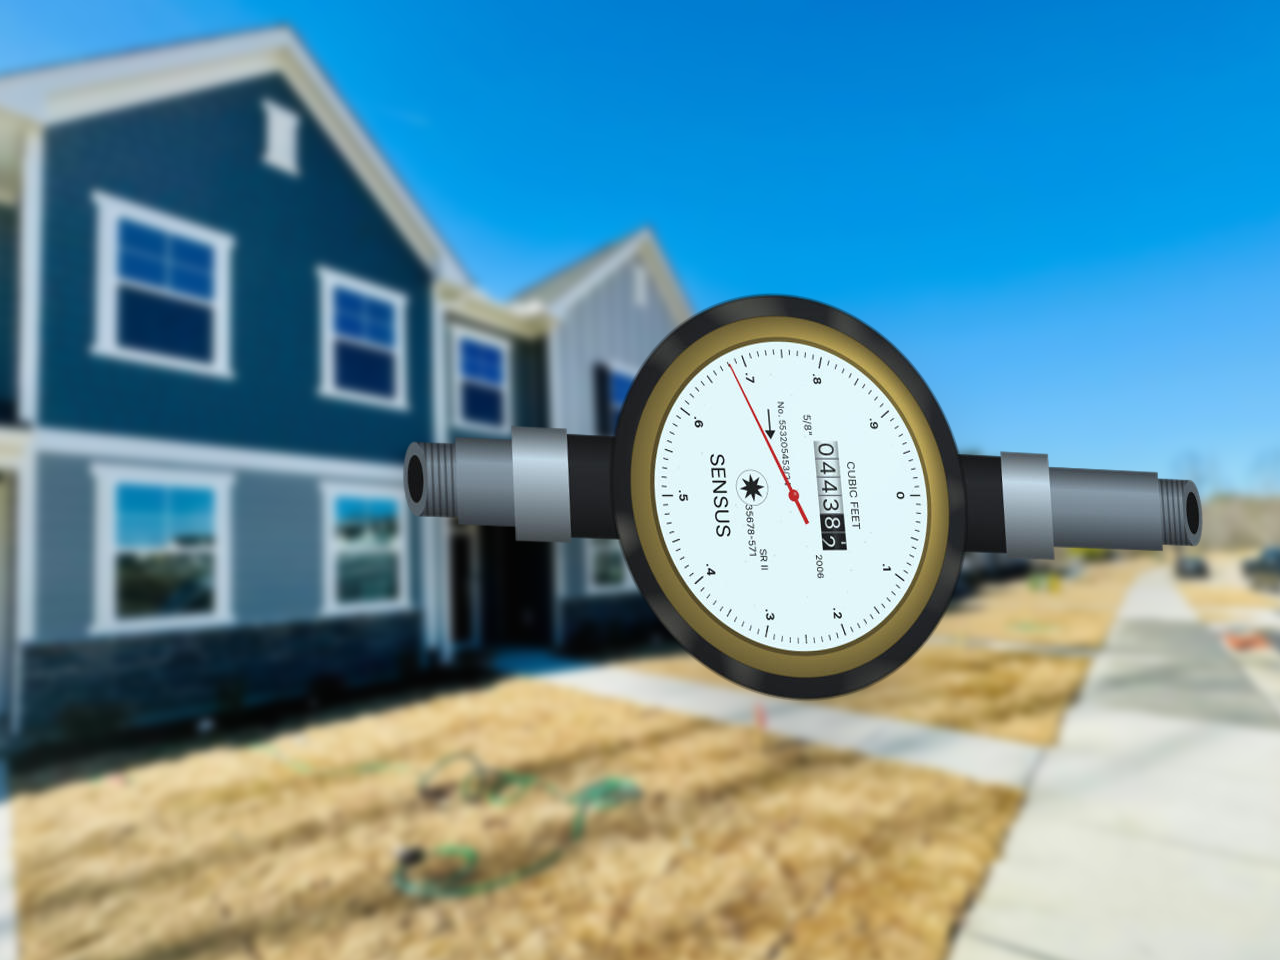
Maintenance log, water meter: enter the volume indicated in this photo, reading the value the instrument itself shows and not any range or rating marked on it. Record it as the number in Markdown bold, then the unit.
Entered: **44381.68** ft³
